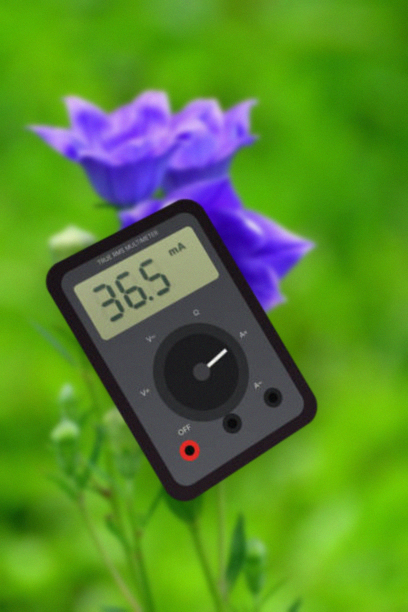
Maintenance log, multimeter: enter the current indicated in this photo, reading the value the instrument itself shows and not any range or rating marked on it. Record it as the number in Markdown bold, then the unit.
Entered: **36.5** mA
